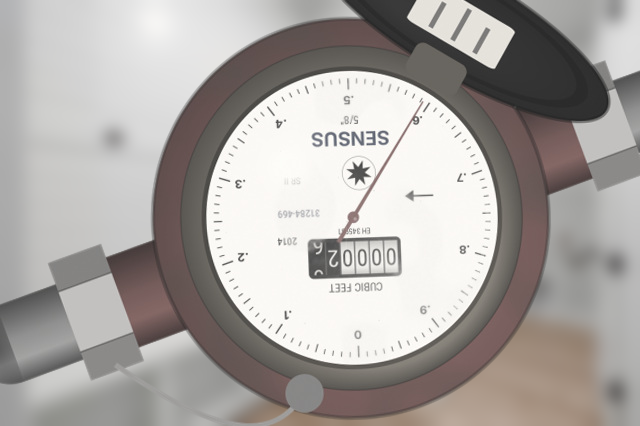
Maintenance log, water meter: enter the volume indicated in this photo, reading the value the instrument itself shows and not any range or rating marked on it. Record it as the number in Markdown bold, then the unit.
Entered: **25.59** ft³
